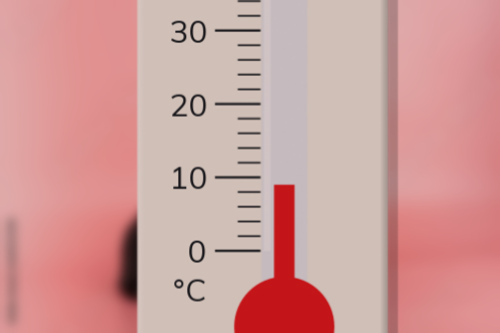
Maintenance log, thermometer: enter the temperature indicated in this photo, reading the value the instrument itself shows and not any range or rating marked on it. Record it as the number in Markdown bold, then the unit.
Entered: **9** °C
